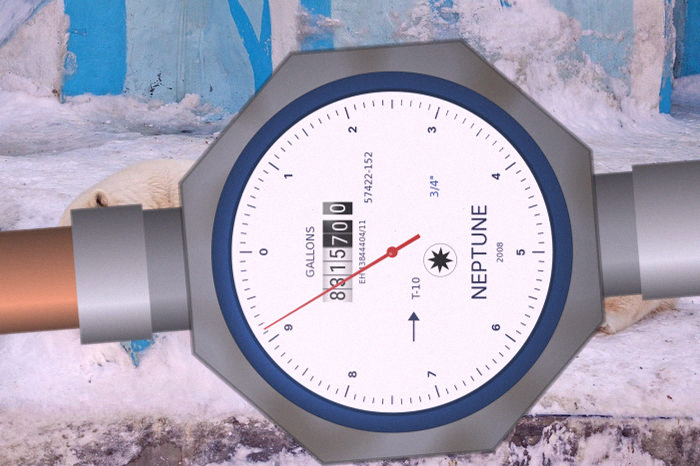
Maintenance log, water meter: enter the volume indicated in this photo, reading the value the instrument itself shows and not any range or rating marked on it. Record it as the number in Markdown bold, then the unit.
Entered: **8315699.1** gal
